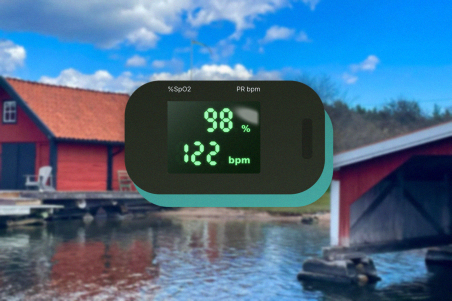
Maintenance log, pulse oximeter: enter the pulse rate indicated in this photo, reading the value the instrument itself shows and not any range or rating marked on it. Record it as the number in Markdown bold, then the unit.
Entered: **122** bpm
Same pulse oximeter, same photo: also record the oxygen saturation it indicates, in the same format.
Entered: **98** %
